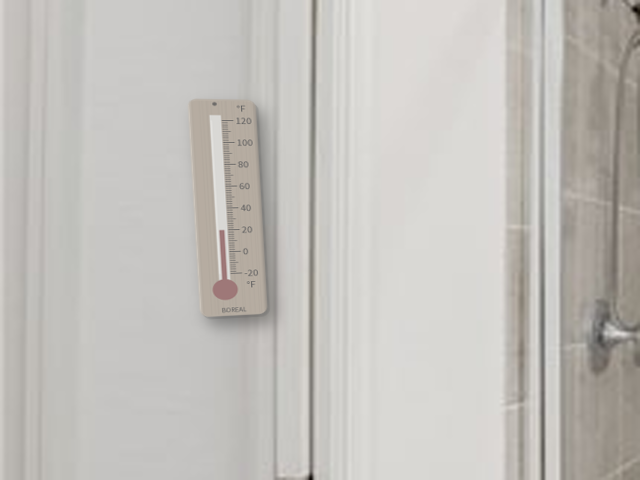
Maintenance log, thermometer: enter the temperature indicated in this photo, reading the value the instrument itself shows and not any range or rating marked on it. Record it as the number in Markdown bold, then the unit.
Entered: **20** °F
